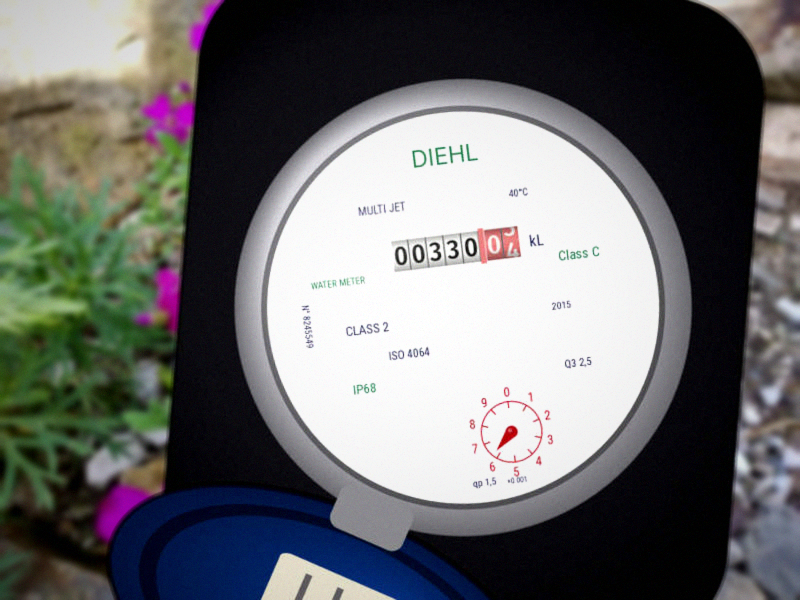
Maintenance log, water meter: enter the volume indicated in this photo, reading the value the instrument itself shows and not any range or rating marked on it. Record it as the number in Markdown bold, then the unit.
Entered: **330.036** kL
